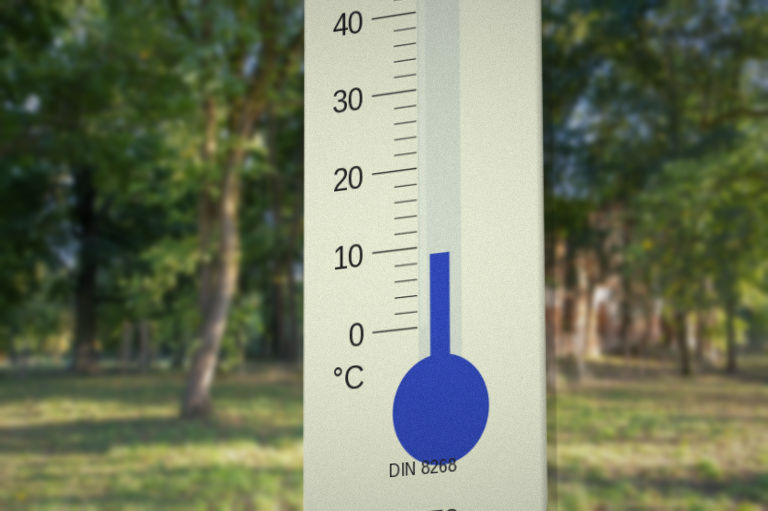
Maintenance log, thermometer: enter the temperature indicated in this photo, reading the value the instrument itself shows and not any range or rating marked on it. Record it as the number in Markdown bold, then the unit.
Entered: **9** °C
